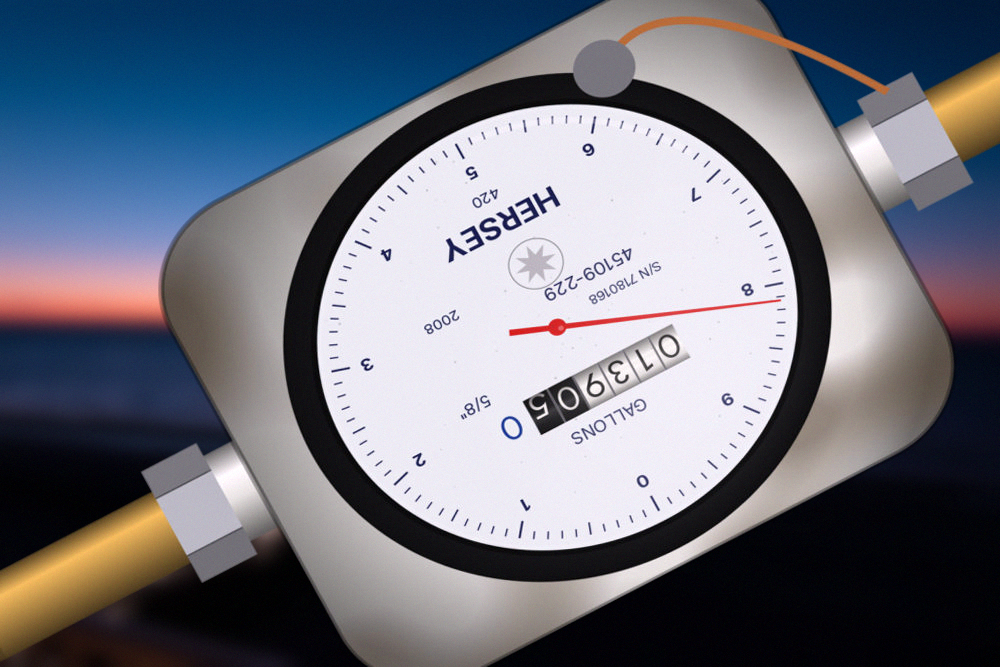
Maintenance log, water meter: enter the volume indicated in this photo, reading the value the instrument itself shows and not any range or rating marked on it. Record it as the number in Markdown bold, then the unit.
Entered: **139048.1** gal
